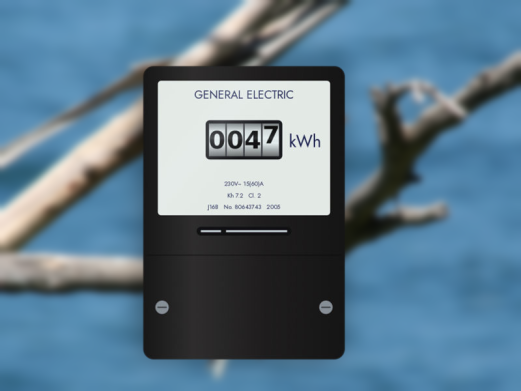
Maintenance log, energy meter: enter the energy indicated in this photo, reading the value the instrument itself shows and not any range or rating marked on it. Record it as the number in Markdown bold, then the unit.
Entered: **47** kWh
